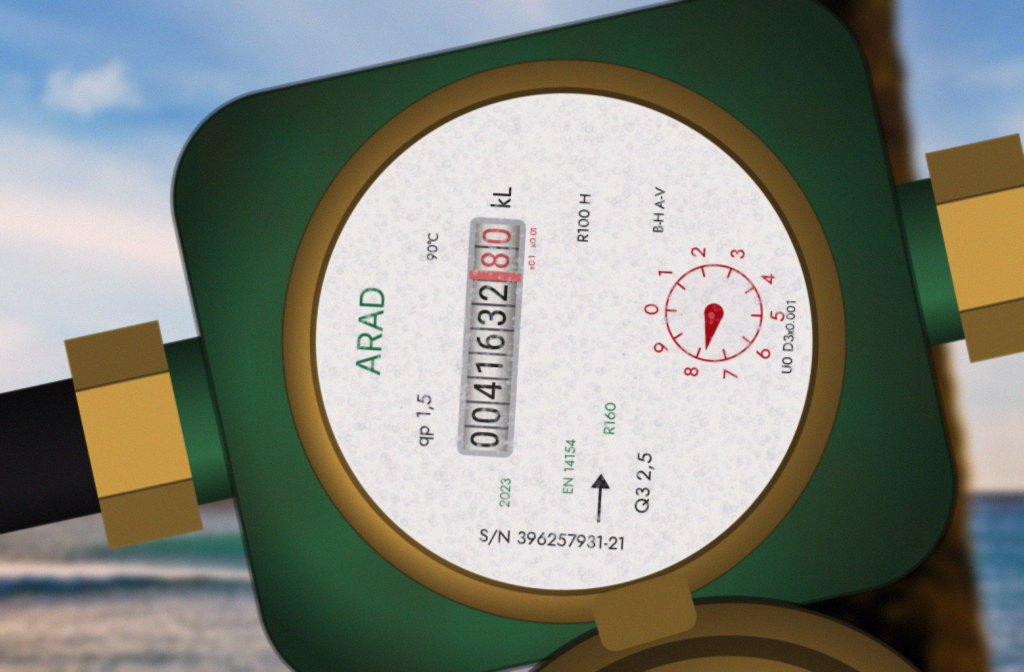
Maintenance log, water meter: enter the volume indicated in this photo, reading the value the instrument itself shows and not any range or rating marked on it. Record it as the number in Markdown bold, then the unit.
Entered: **41632.807** kL
